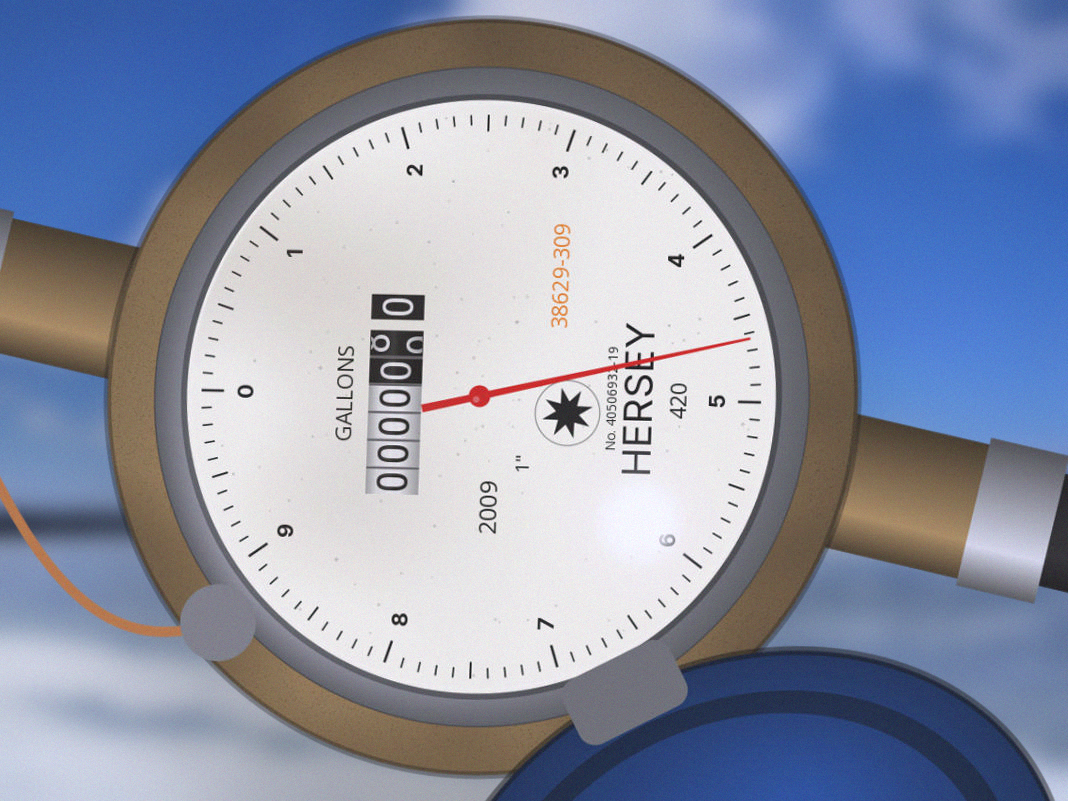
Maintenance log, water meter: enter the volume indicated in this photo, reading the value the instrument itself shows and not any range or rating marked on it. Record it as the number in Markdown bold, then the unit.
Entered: **84.6** gal
